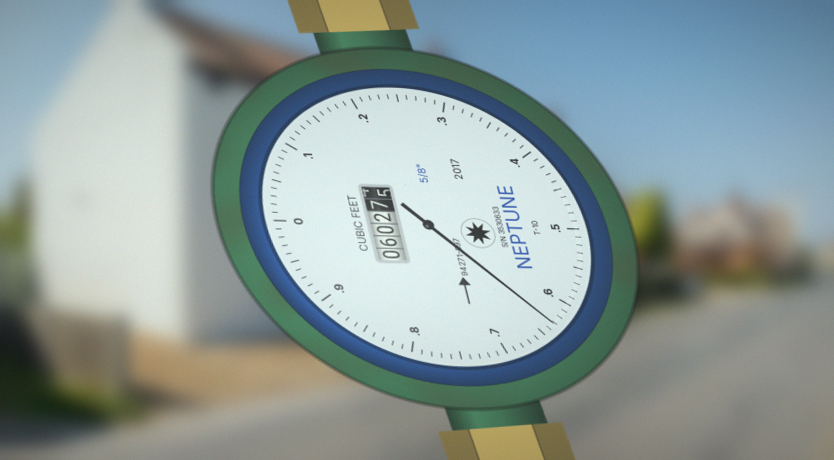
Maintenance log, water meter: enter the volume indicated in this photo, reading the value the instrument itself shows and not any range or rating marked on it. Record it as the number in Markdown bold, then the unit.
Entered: **60274.63** ft³
